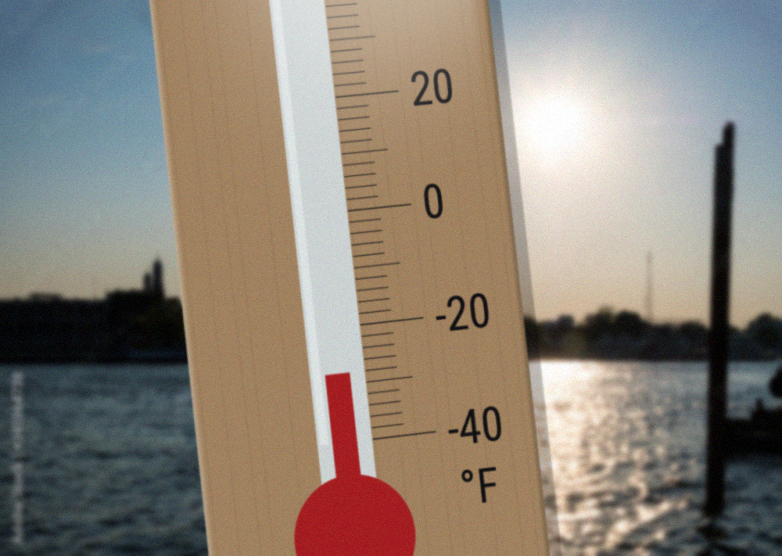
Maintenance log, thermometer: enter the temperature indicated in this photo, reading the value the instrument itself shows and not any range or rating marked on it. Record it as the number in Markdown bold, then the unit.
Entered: **-28** °F
